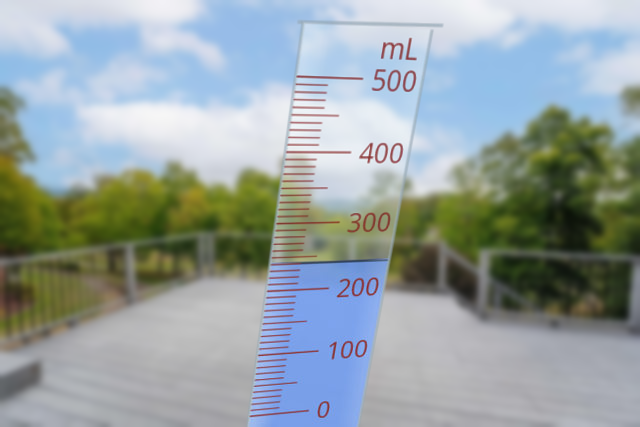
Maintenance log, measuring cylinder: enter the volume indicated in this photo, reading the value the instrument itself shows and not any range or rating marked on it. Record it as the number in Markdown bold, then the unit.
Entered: **240** mL
